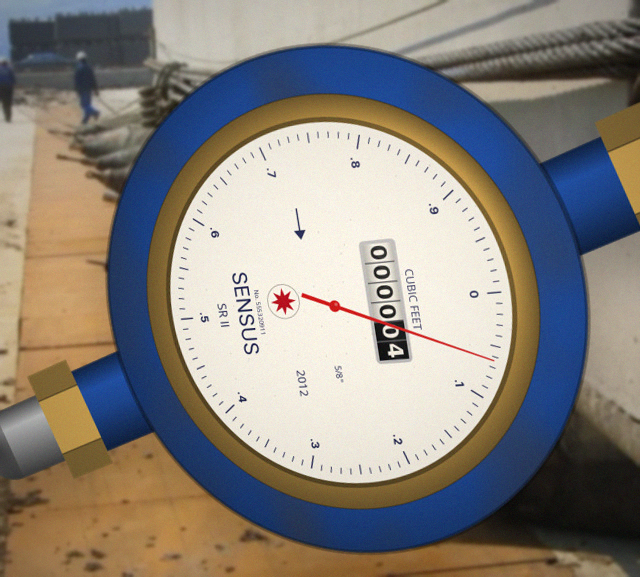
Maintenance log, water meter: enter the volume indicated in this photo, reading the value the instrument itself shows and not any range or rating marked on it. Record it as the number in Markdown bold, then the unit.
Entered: **4.06** ft³
